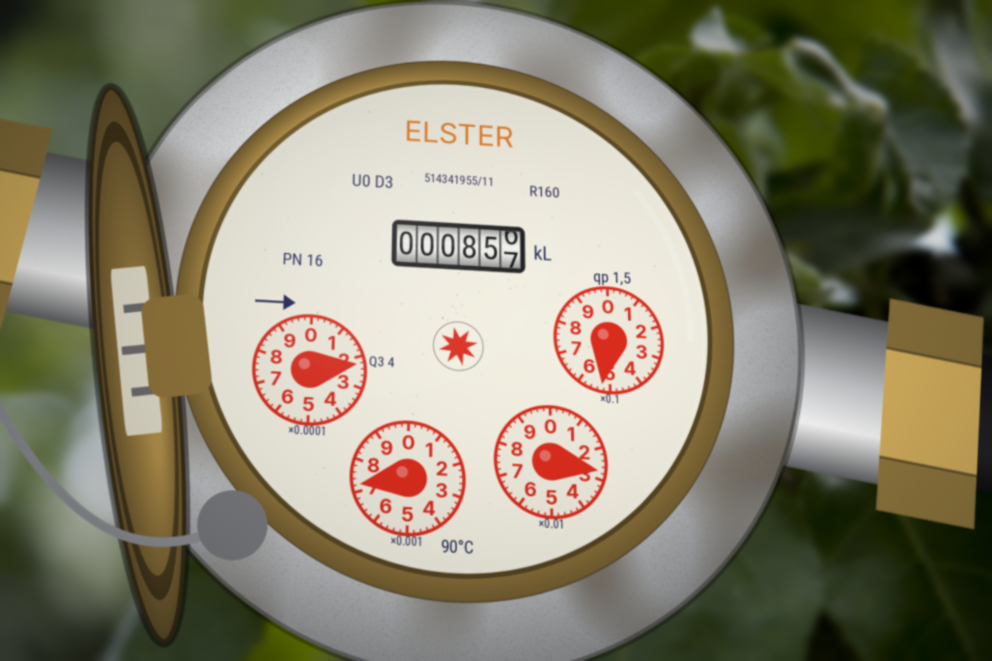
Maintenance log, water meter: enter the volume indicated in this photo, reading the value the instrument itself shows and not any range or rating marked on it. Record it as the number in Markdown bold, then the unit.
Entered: **856.5272** kL
